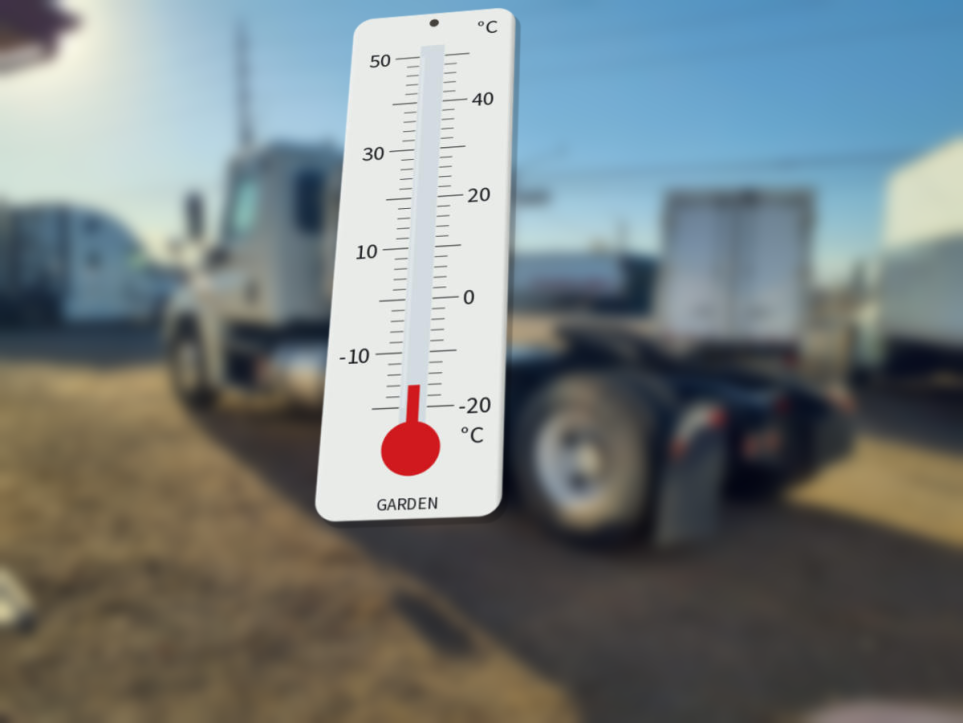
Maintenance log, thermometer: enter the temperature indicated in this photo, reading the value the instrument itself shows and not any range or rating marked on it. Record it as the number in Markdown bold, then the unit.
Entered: **-16** °C
